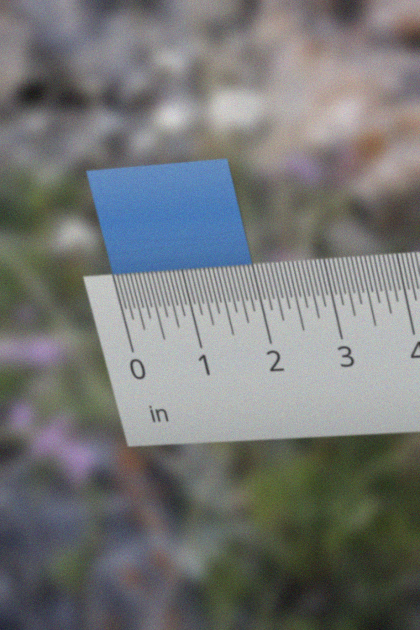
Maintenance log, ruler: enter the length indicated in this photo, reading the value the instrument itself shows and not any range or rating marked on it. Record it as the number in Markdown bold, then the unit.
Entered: **2** in
